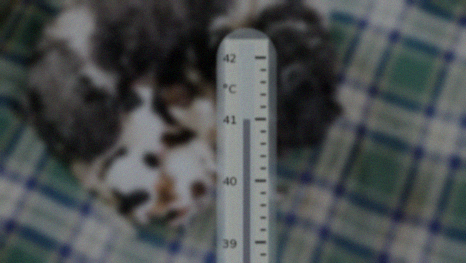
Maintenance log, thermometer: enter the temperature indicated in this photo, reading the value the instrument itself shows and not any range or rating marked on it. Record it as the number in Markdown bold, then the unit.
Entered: **41** °C
